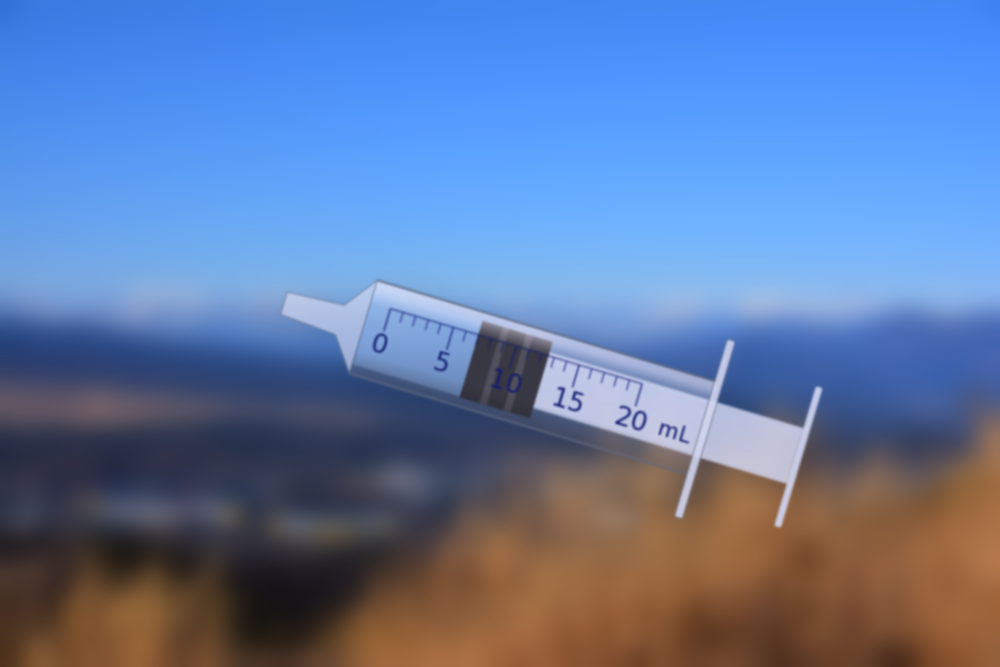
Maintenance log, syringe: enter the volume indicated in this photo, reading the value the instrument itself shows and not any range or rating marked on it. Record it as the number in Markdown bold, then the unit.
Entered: **7** mL
